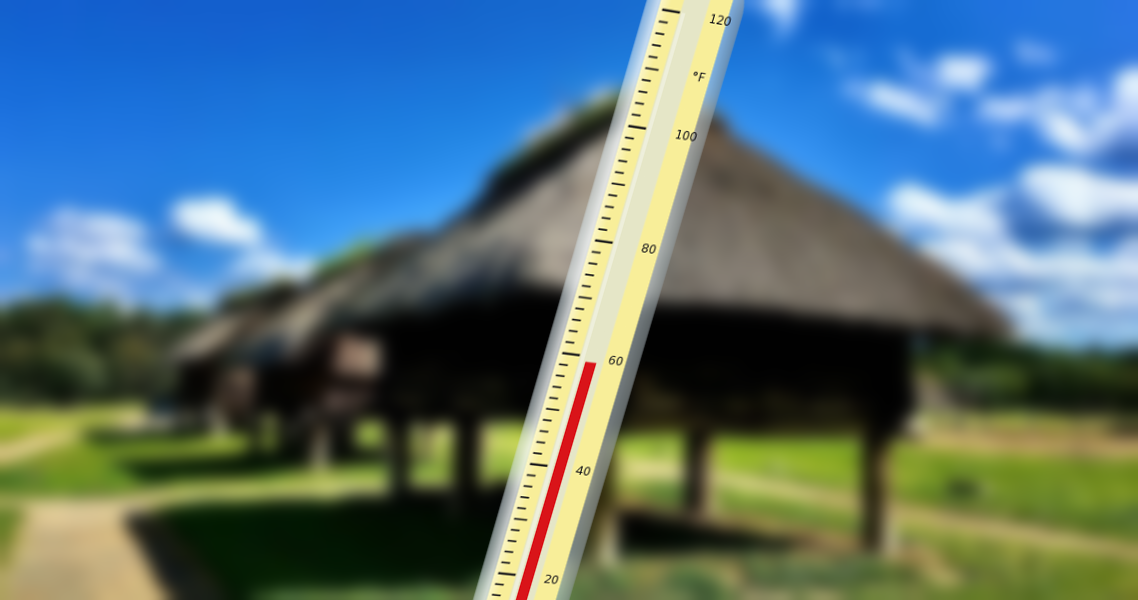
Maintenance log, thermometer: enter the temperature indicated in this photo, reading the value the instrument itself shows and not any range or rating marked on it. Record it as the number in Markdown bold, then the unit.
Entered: **59** °F
